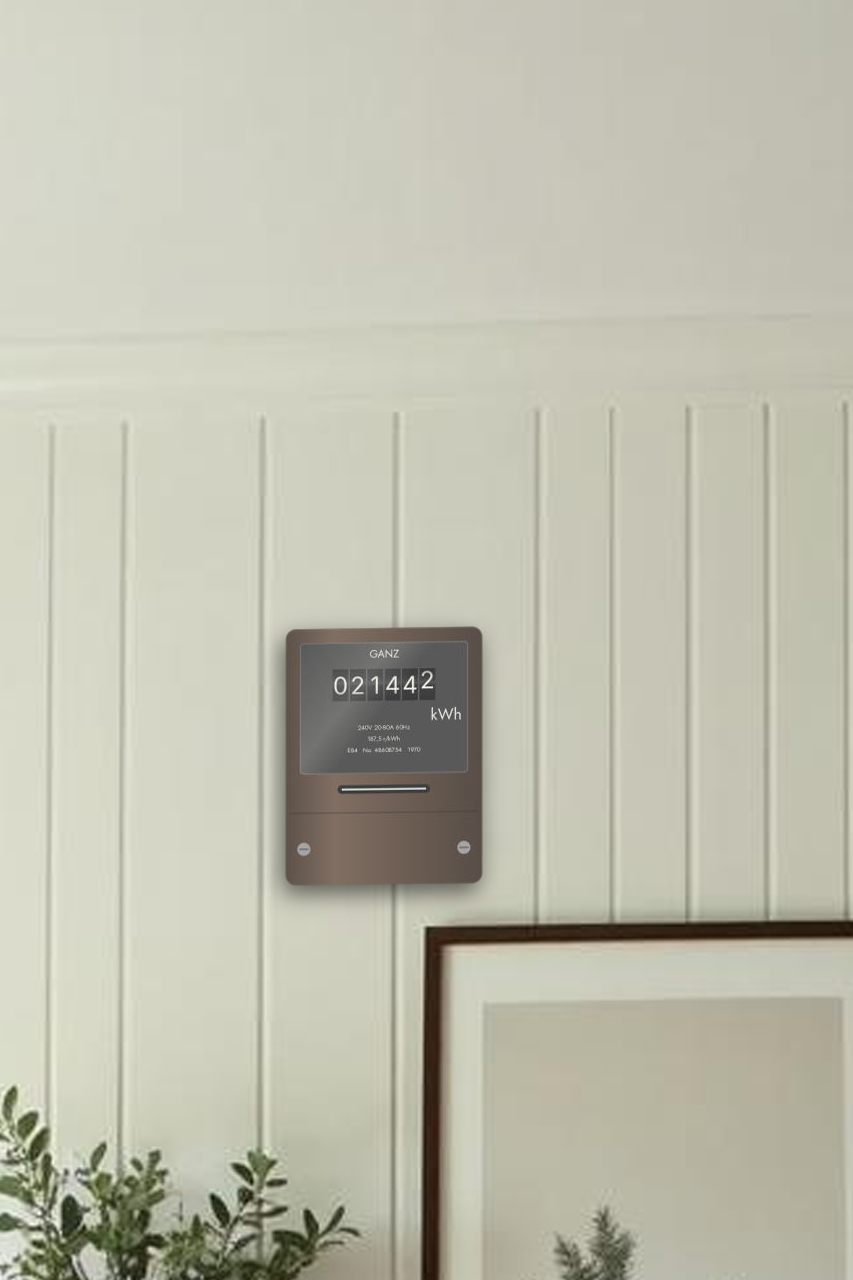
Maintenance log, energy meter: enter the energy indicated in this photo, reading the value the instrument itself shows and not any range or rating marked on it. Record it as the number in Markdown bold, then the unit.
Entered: **21442** kWh
